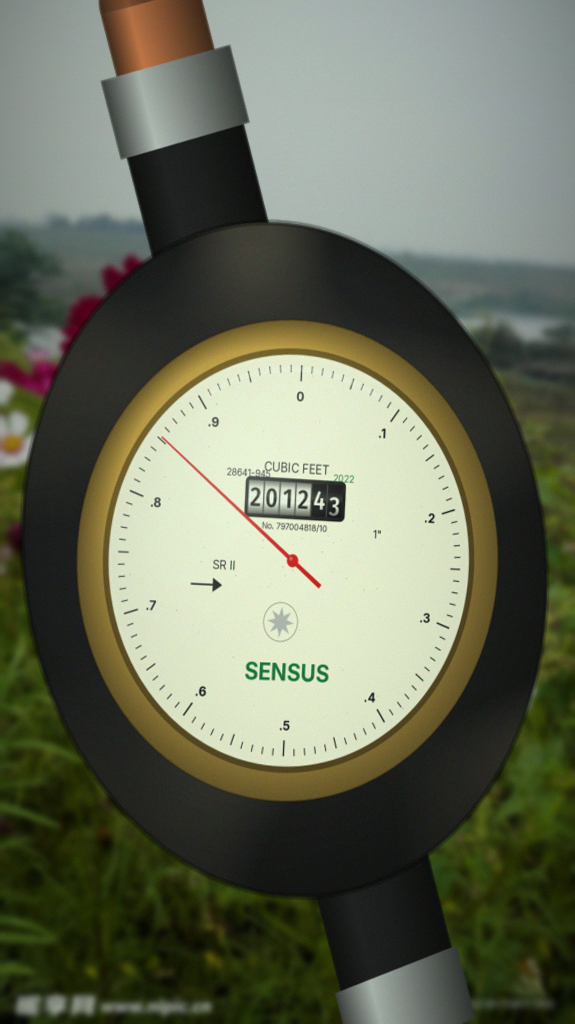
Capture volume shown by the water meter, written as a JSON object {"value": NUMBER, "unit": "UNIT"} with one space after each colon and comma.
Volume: {"value": 201242.85, "unit": "ft³"}
